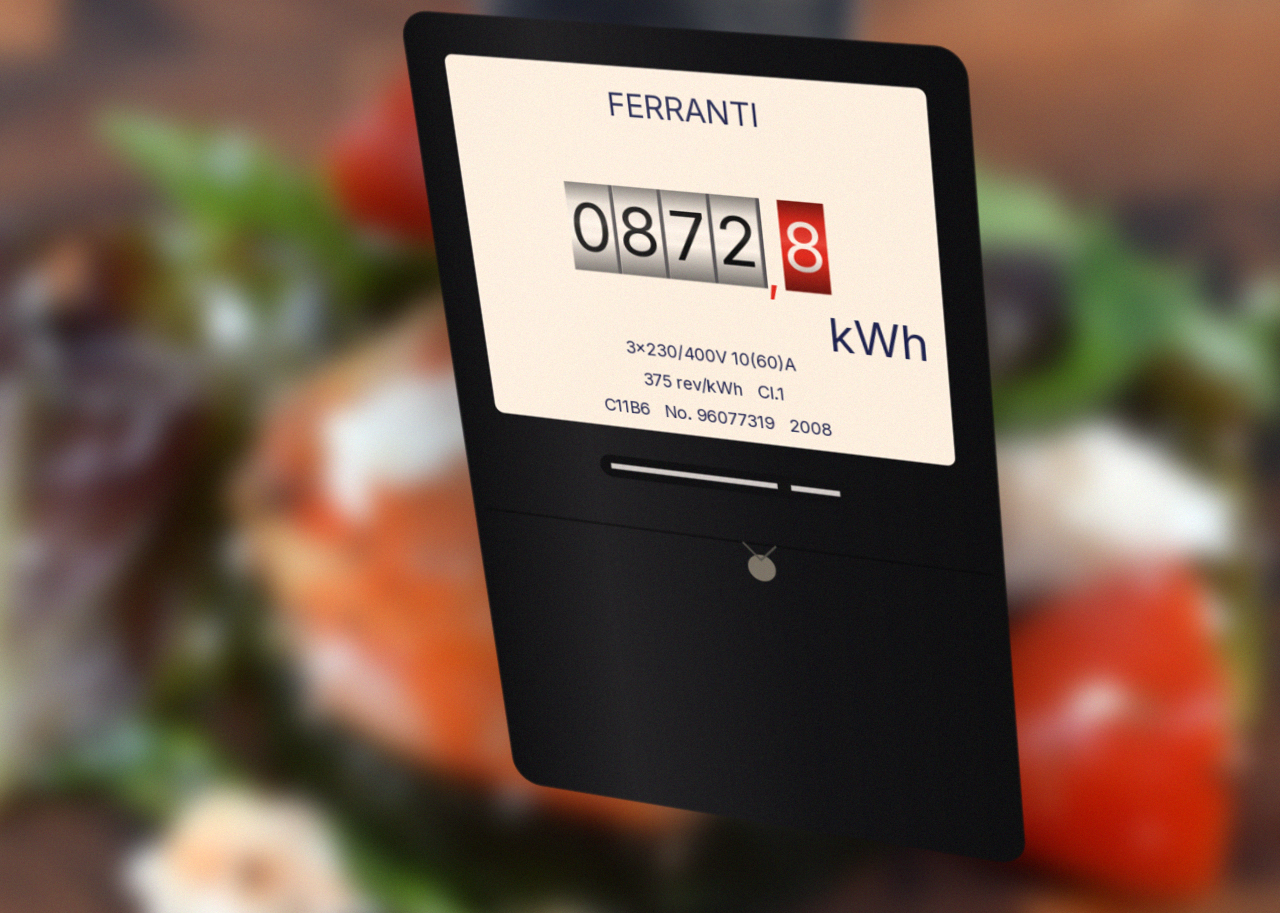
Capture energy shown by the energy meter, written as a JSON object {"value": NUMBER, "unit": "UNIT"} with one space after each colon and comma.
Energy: {"value": 872.8, "unit": "kWh"}
